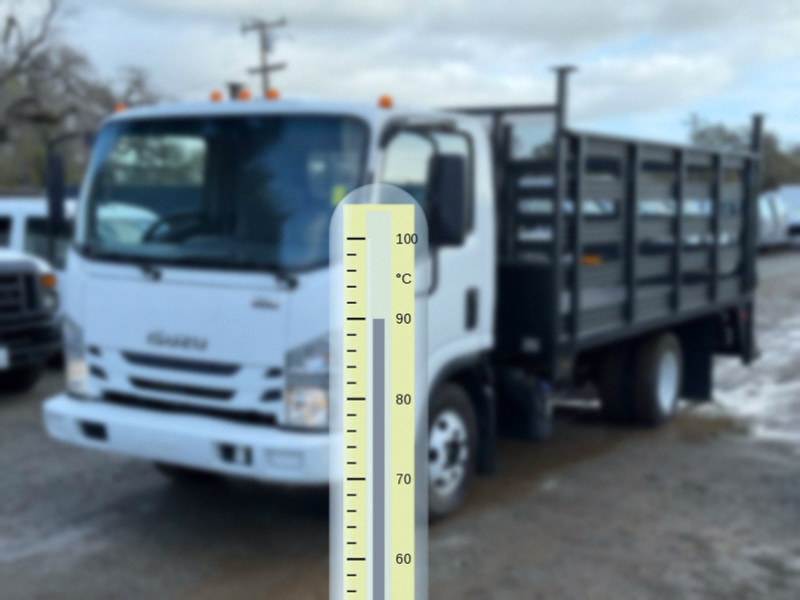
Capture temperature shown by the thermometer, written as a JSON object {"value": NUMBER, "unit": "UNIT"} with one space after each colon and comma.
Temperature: {"value": 90, "unit": "°C"}
